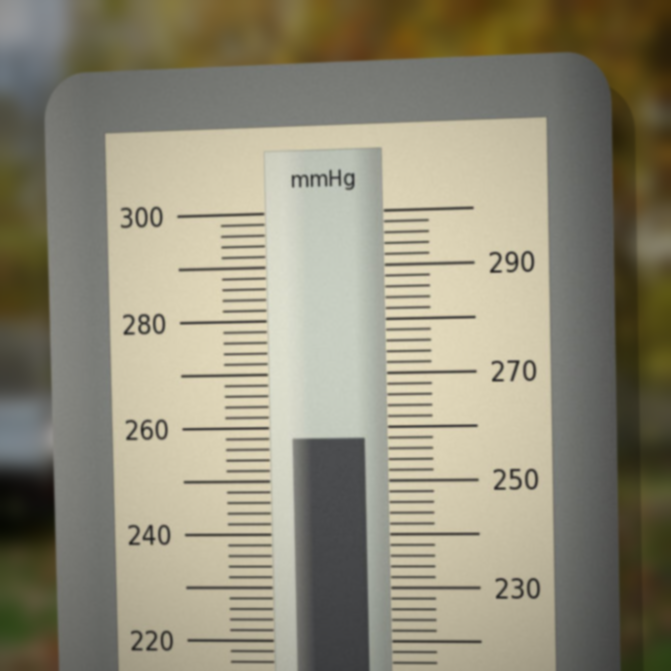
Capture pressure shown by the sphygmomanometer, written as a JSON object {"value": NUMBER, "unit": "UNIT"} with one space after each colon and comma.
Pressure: {"value": 258, "unit": "mmHg"}
